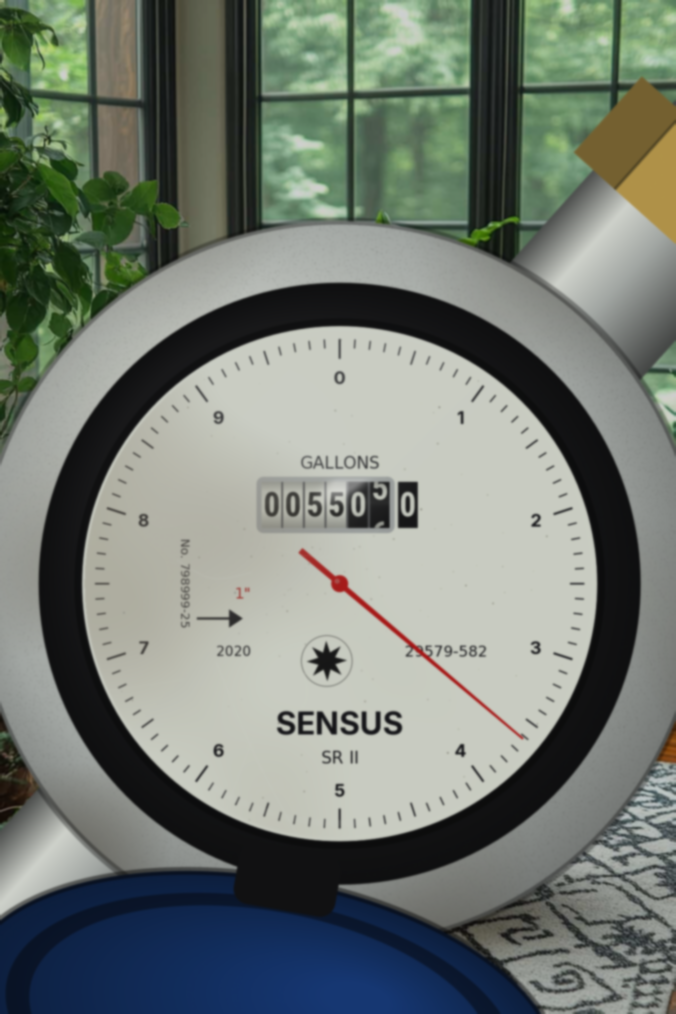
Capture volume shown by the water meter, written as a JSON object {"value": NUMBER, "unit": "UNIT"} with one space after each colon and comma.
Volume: {"value": 55053.6, "unit": "gal"}
